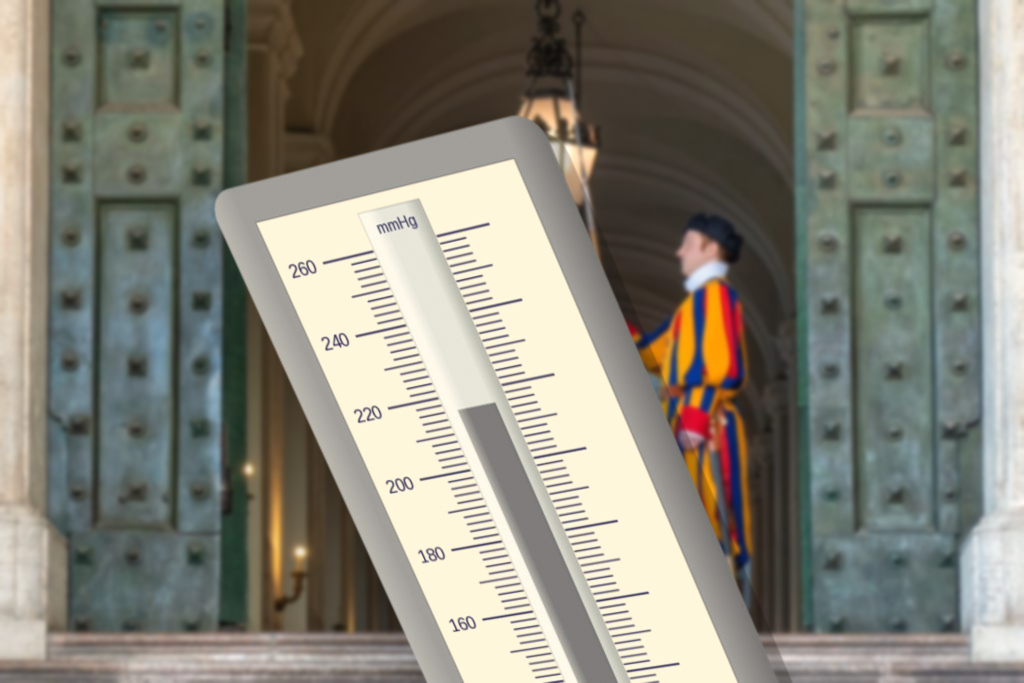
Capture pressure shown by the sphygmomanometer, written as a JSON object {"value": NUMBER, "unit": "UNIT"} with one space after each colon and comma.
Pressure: {"value": 216, "unit": "mmHg"}
